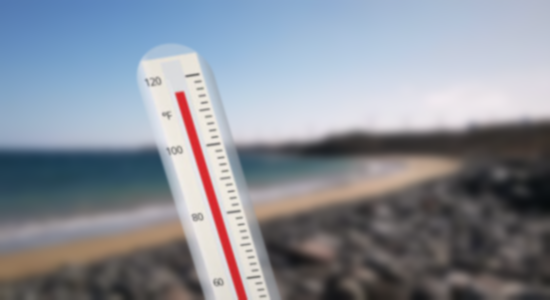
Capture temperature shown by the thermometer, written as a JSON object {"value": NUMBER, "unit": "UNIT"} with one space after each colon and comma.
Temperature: {"value": 116, "unit": "°F"}
